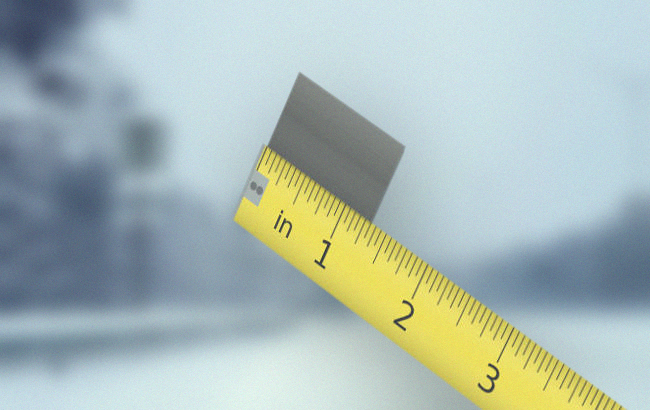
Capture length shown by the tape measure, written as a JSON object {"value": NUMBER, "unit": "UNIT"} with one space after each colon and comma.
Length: {"value": 1.3125, "unit": "in"}
